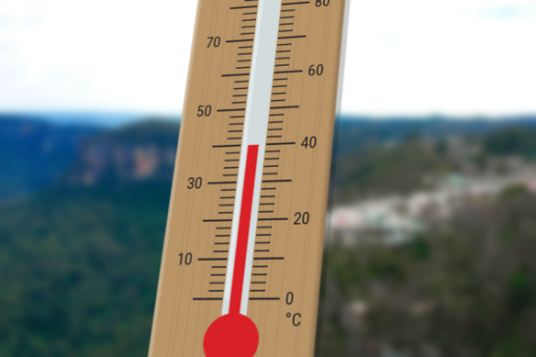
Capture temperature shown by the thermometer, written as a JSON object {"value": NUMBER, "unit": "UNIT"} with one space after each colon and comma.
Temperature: {"value": 40, "unit": "°C"}
